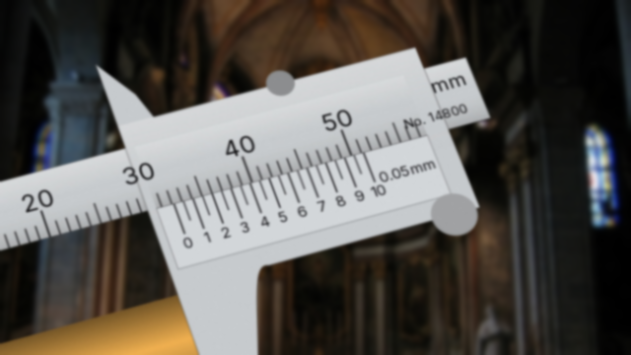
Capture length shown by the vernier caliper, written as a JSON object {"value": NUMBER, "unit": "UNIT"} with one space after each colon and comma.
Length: {"value": 32.2, "unit": "mm"}
